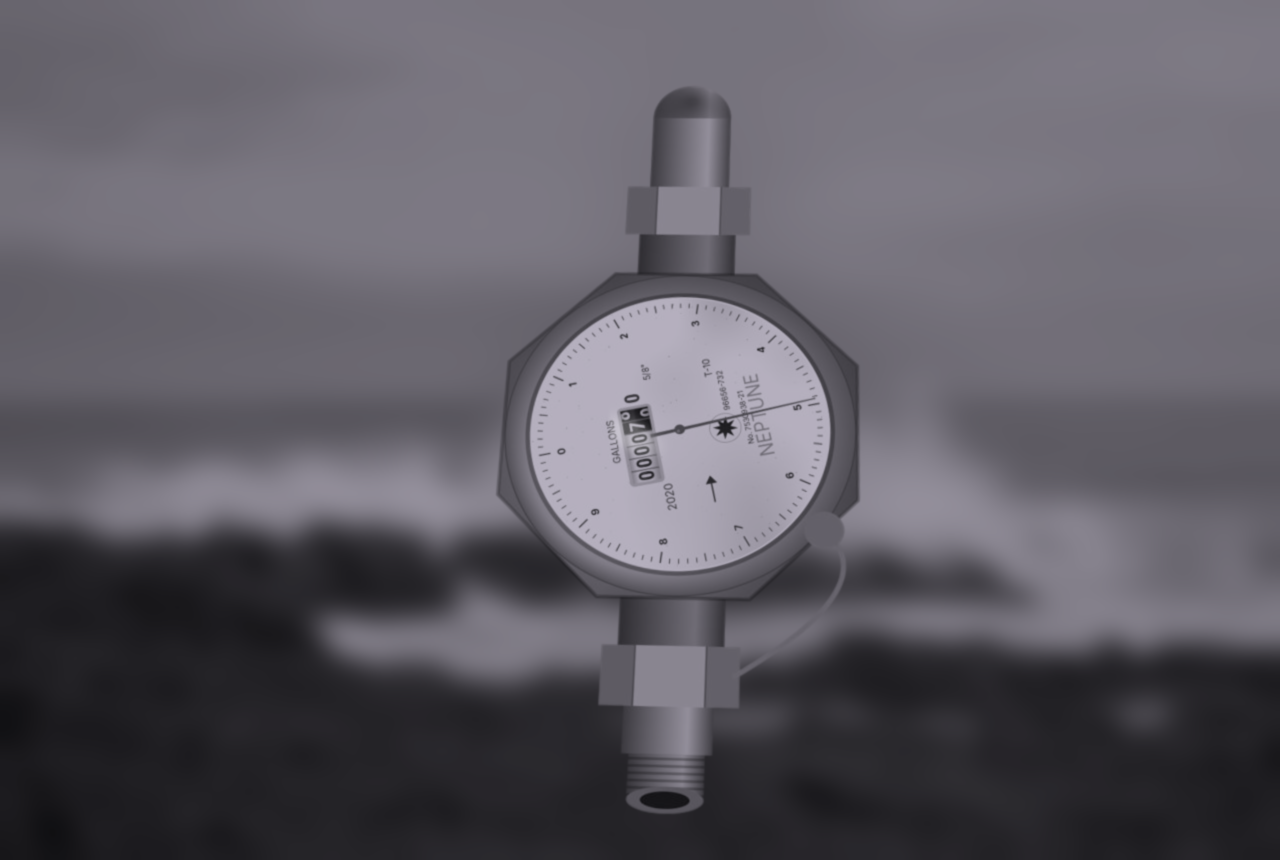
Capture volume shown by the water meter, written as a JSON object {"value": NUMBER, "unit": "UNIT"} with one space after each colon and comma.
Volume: {"value": 784.9, "unit": "gal"}
